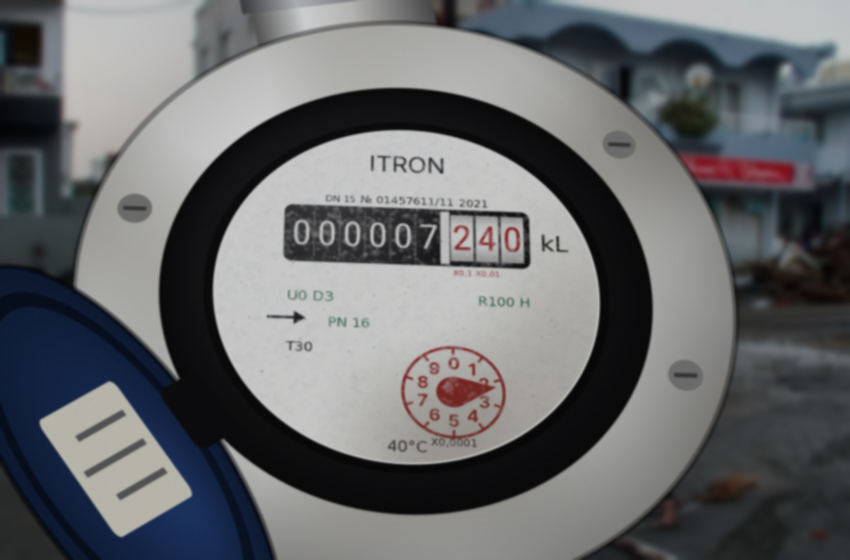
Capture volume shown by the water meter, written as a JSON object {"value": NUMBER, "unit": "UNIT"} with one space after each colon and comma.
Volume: {"value": 7.2402, "unit": "kL"}
